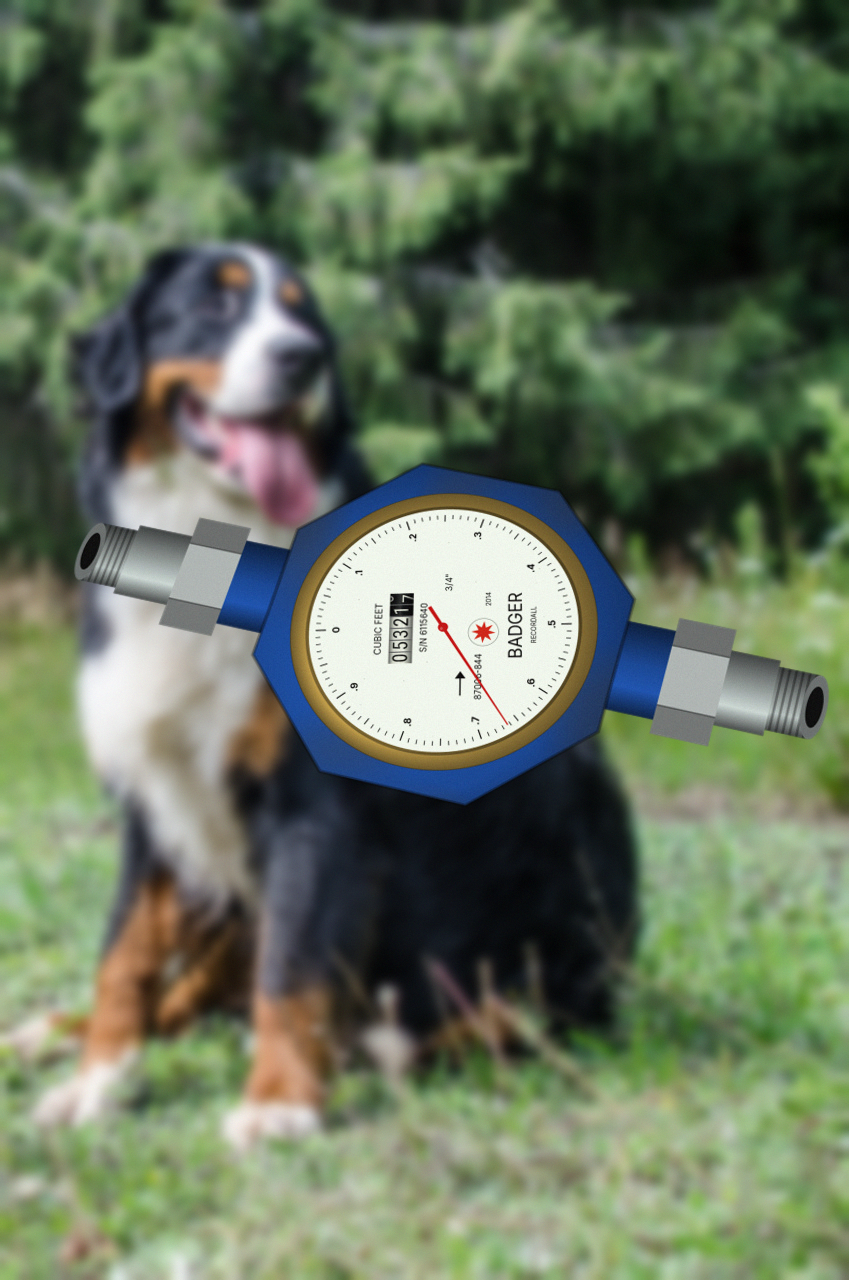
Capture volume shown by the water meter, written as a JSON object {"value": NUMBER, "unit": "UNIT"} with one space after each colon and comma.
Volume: {"value": 53216.66, "unit": "ft³"}
